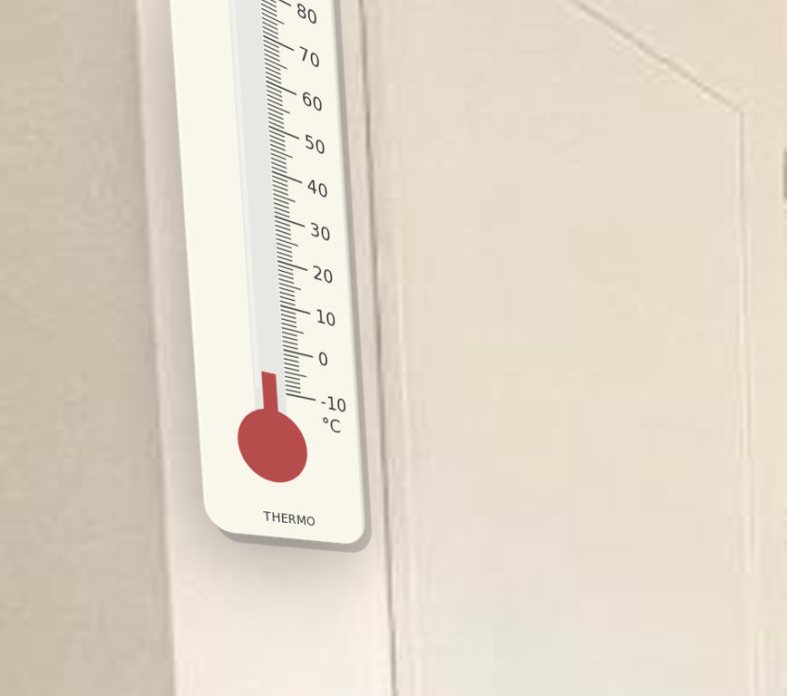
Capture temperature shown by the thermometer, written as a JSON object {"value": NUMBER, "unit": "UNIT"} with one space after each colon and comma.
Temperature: {"value": -6, "unit": "°C"}
